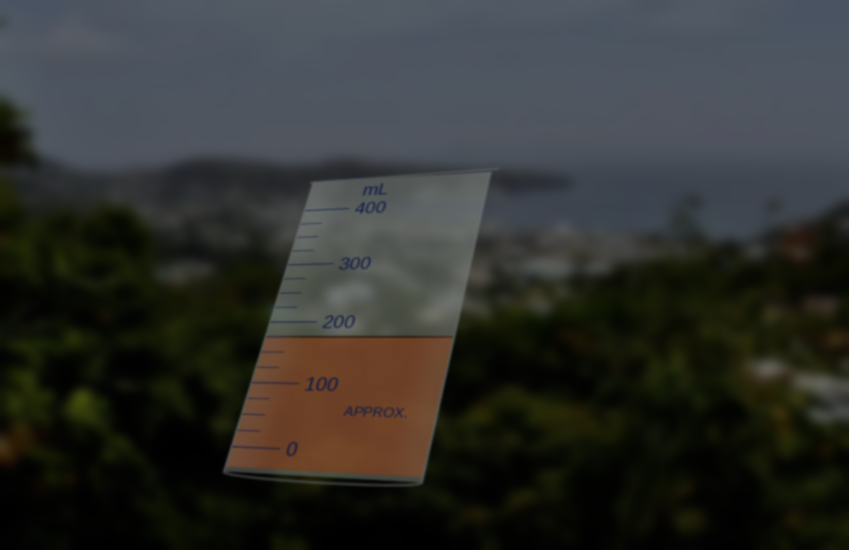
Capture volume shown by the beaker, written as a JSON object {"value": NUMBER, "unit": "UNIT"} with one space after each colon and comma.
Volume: {"value": 175, "unit": "mL"}
